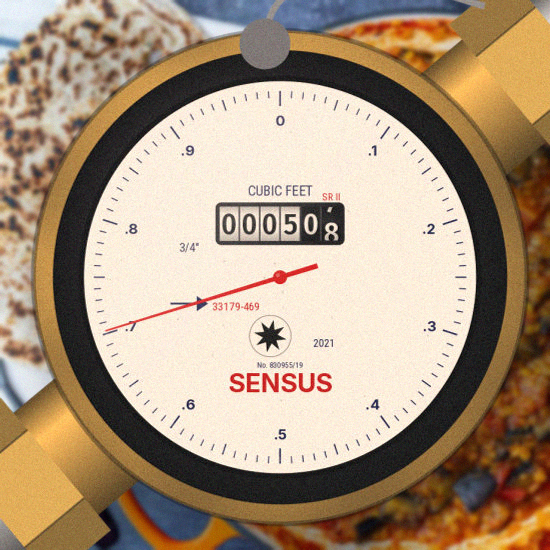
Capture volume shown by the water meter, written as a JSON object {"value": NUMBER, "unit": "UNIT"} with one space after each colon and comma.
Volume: {"value": 507.70, "unit": "ft³"}
